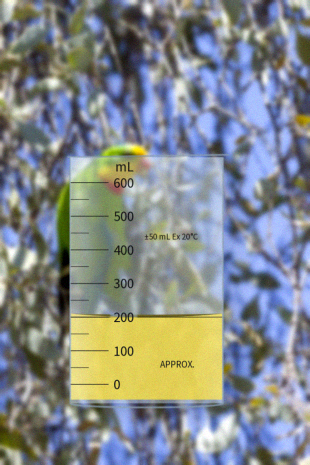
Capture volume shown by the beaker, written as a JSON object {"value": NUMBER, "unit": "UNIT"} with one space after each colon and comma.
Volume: {"value": 200, "unit": "mL"}
